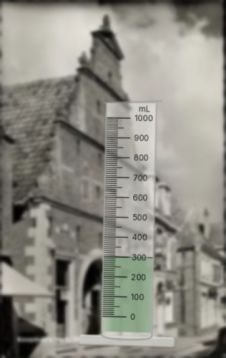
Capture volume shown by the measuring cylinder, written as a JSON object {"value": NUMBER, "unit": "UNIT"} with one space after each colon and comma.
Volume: {"value": 300, "unit": "mL"}
